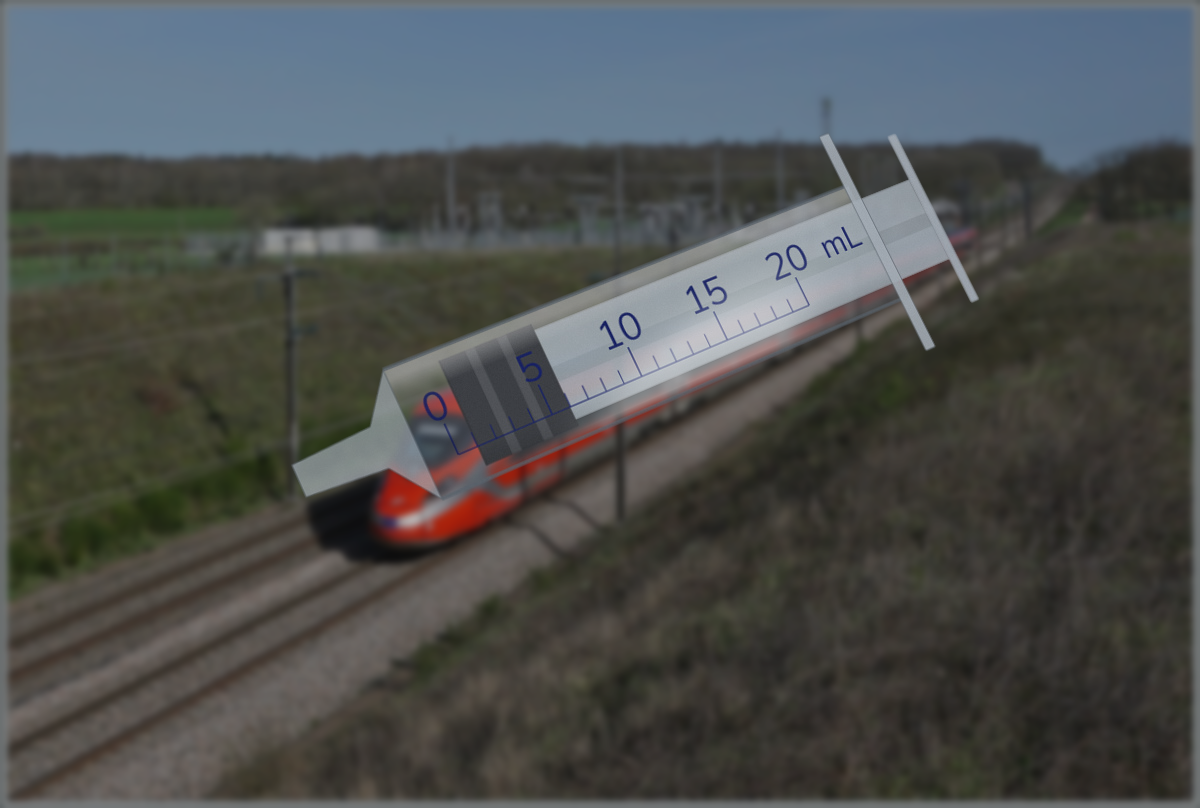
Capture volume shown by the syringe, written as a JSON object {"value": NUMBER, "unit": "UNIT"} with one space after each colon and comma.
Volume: {"value": 1, "unit": "mL"}
